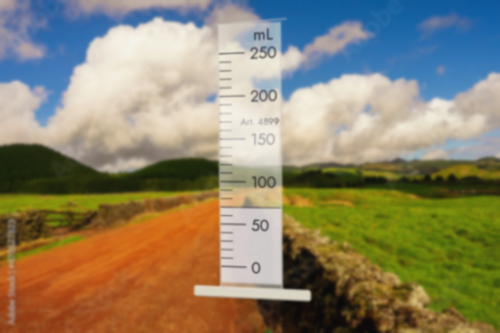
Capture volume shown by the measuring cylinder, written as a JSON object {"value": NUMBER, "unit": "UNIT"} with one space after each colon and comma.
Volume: {"value": 70, "unit": "mL"}
